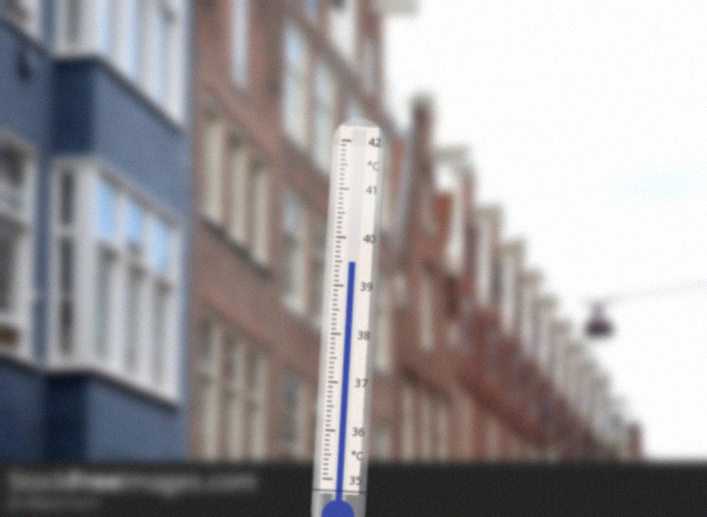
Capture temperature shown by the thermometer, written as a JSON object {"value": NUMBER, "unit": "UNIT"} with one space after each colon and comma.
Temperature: {"value": 39.5, "unit": "°C"}
